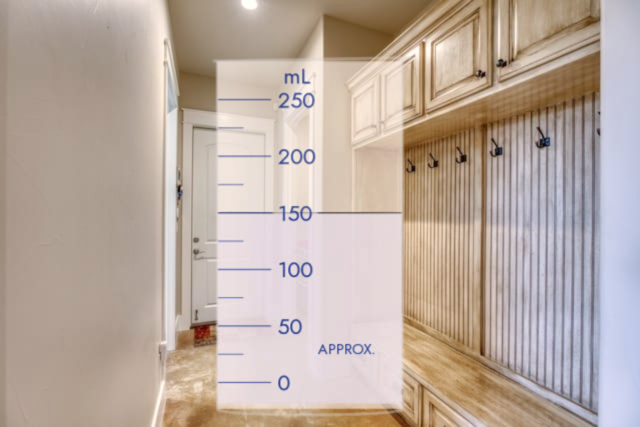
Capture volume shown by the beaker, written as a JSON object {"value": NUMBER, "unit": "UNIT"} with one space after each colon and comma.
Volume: {"value": 150, "unit": "mL"}
